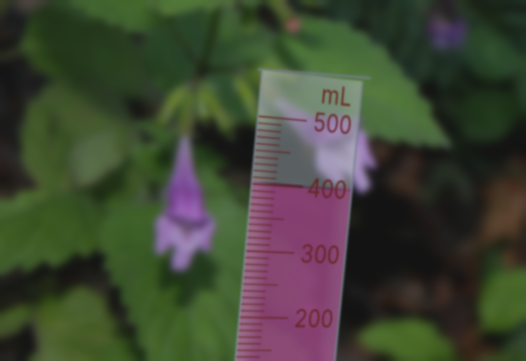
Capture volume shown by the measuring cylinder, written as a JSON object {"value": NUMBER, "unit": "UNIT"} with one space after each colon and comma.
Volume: {"value": 400, "unit": "mL"}
